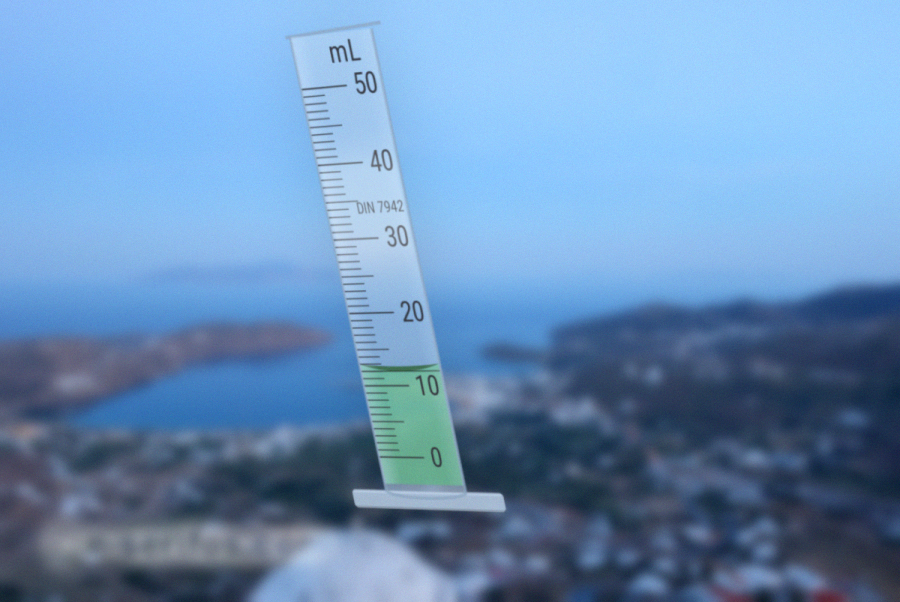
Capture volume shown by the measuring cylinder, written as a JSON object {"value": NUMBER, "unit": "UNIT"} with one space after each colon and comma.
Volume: {"value": 12, "unit": "mL"}
